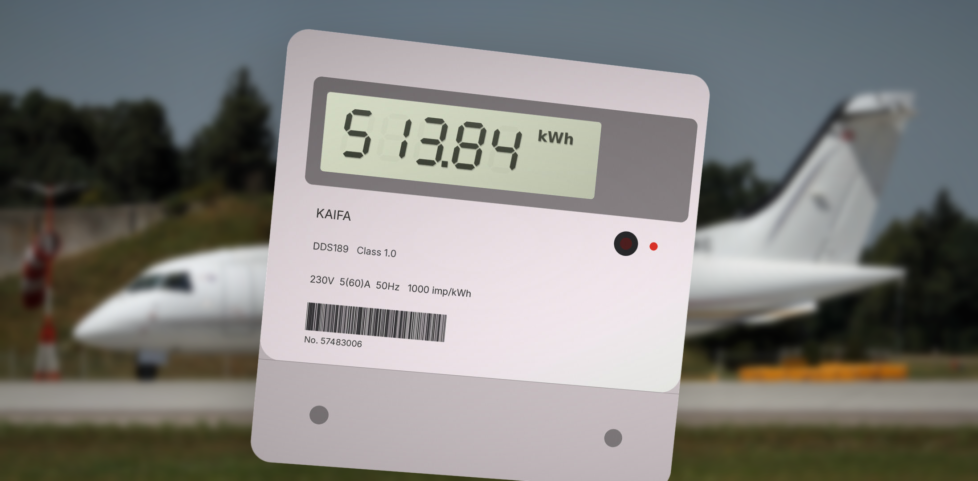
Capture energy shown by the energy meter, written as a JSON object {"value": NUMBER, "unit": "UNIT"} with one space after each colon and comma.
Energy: {"value": 513.84, "unit": "kWh"}
